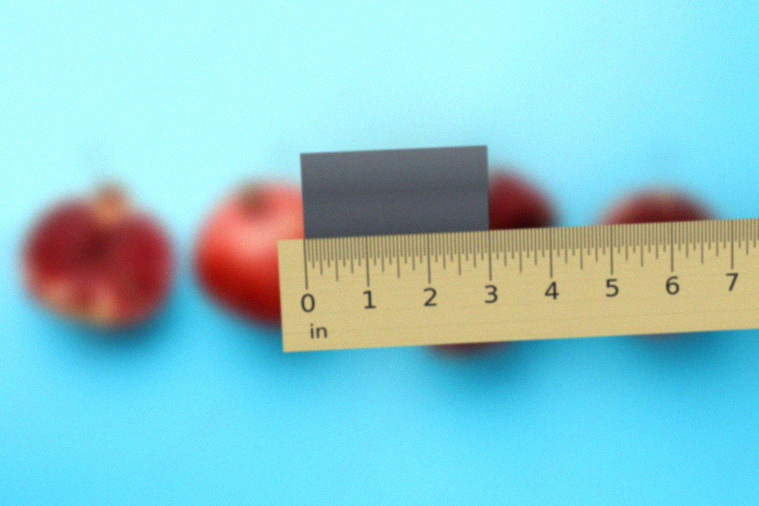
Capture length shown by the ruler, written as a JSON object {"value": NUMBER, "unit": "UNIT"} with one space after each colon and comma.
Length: {"value": 3, "unit": "in"}
